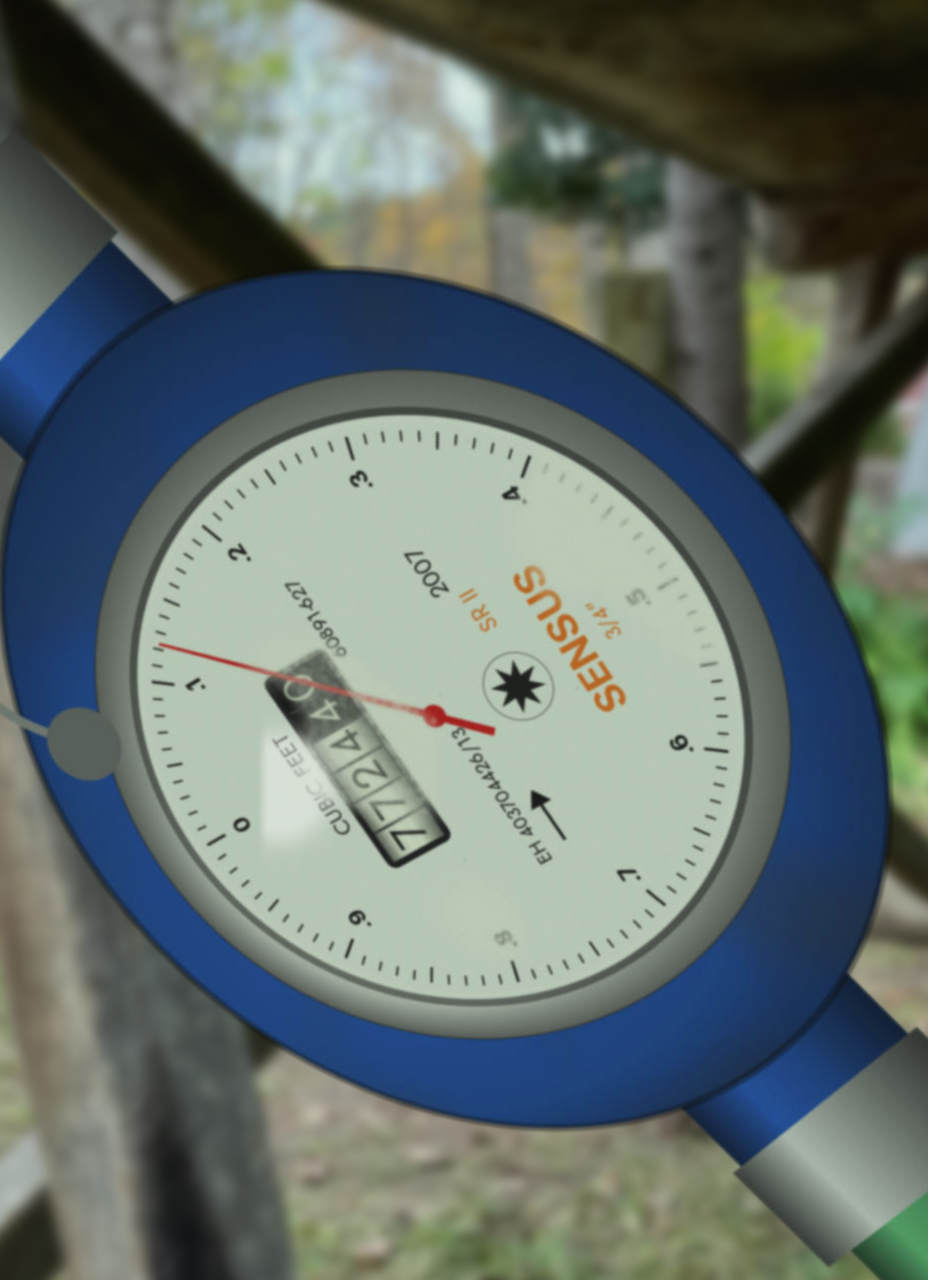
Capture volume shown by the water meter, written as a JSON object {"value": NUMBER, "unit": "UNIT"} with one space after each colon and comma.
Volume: {"value": 772440.12, "unit": "ft³"}
